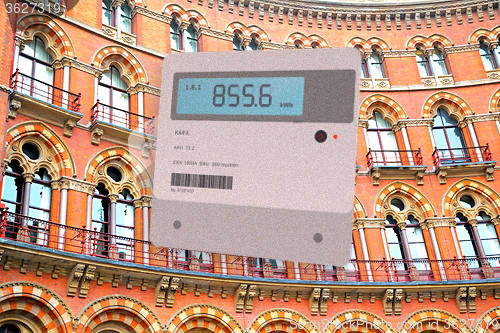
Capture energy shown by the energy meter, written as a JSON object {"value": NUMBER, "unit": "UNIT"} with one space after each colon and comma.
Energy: {"value": 855.6, "unit": "kWh"}
